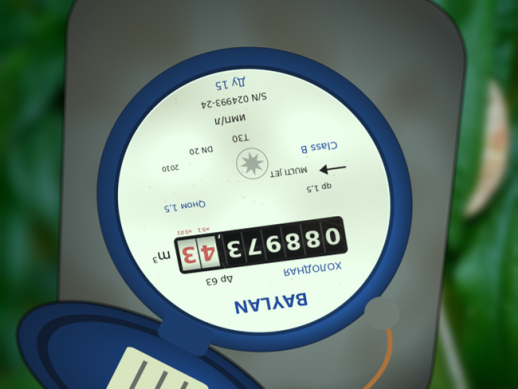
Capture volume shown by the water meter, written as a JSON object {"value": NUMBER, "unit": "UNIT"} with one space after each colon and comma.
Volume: {"value": 88973.43, "unit": "m³"}
